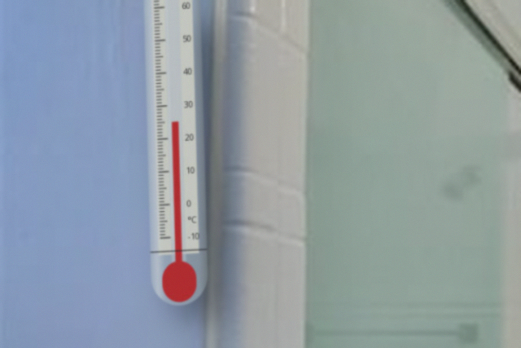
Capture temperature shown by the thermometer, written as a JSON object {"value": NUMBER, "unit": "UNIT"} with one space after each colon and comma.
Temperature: {"value": 25, "unit": "°C"}
